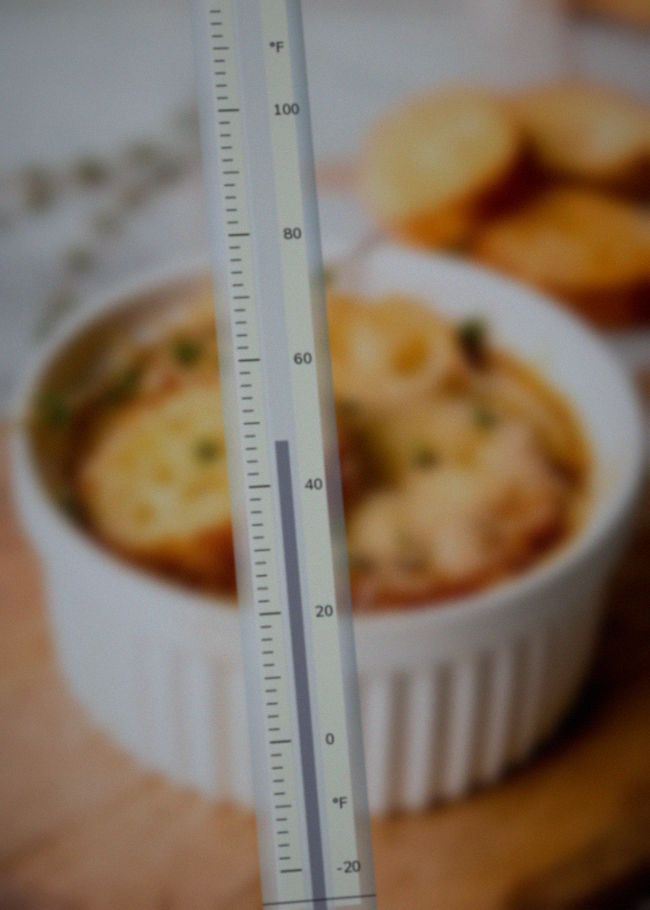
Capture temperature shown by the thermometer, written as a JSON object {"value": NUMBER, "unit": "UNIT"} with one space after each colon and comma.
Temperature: {"value": 47, "unit": "°F"}
